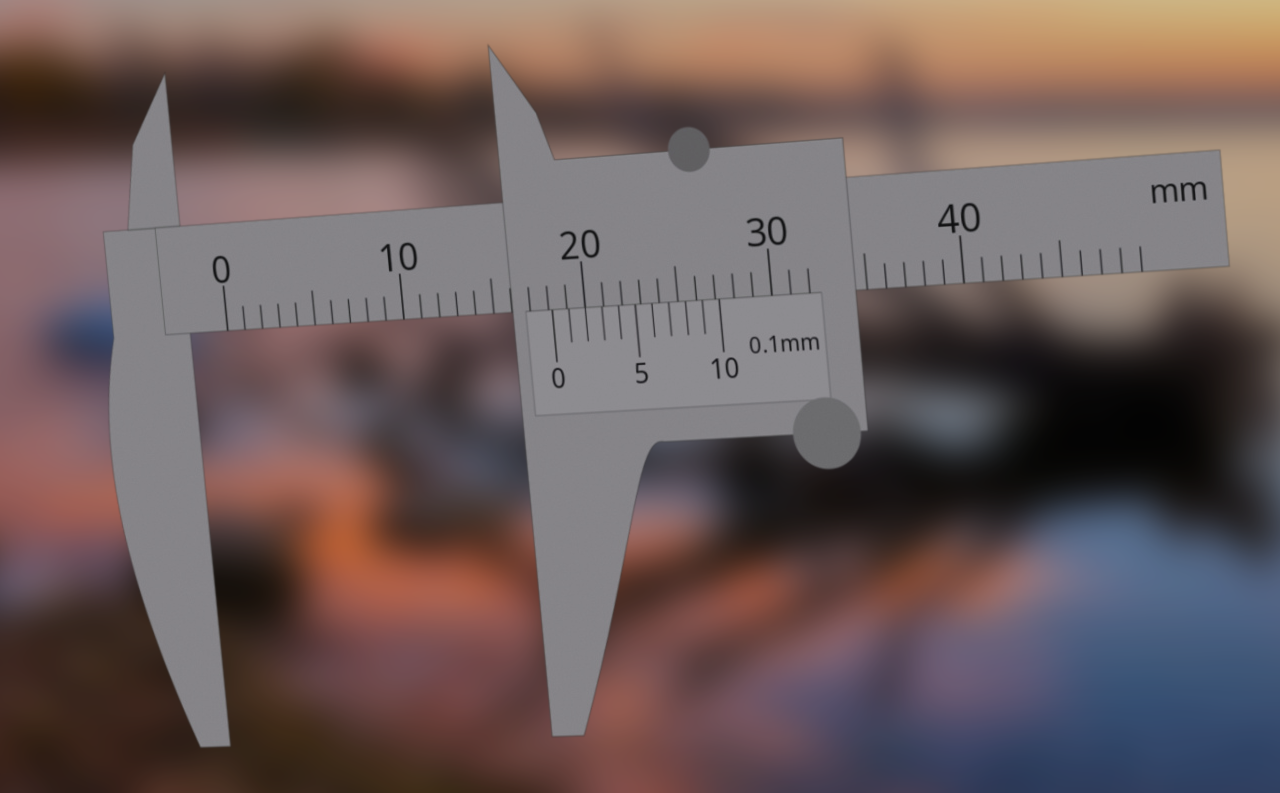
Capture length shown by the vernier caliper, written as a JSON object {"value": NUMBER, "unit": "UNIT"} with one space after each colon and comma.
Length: {"value": 18.2, "unit": "mm"}
